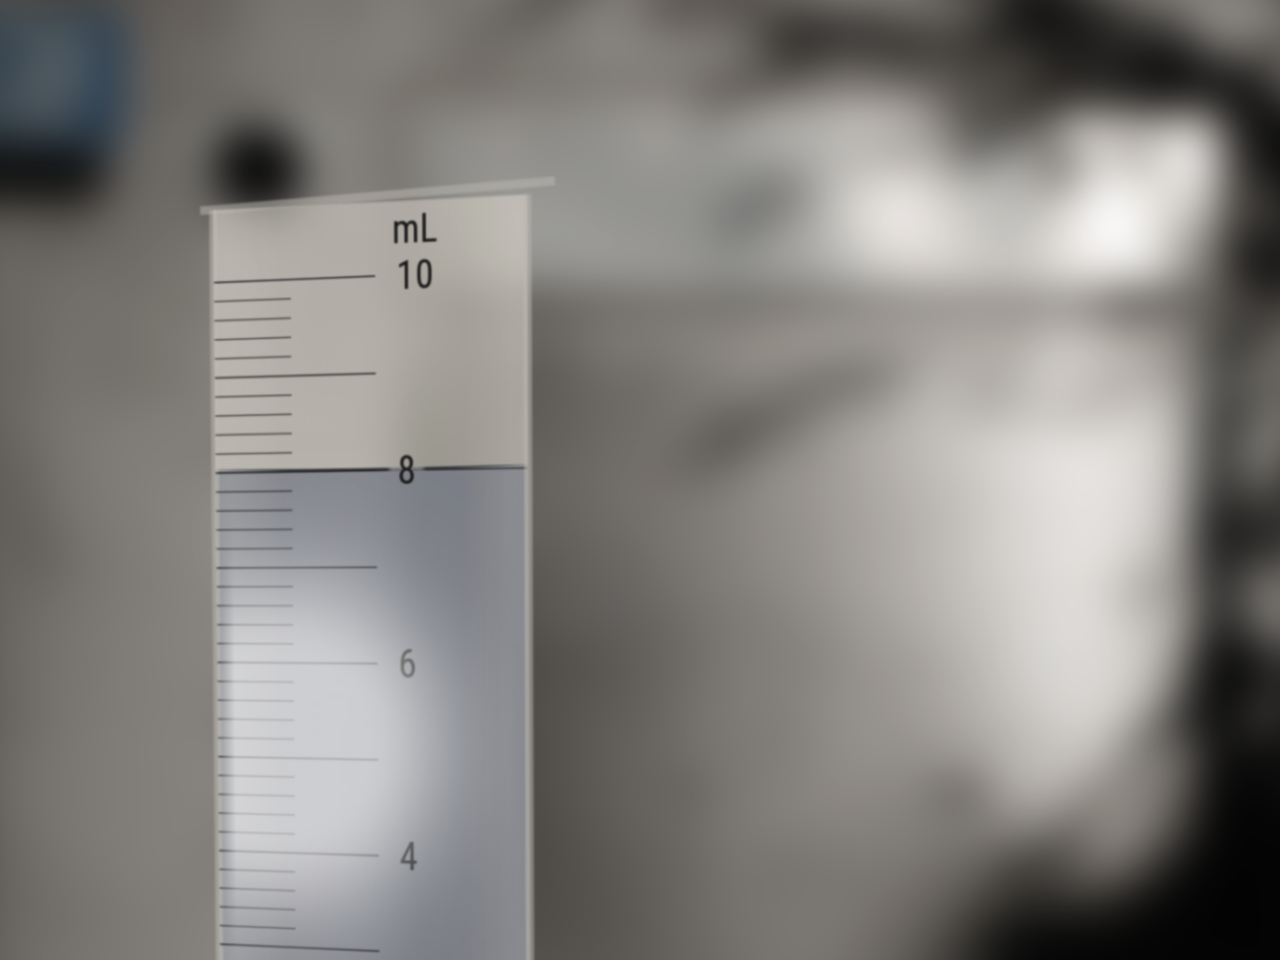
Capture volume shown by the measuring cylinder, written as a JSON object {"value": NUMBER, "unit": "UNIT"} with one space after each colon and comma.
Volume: {"value": 8, "unit": "mL"}
